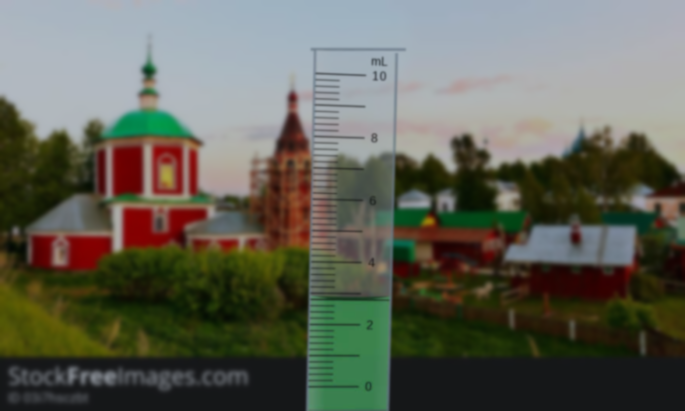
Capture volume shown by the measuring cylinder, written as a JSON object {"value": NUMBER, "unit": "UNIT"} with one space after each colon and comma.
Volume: {"value": 2.8, "unit": "mL"}
